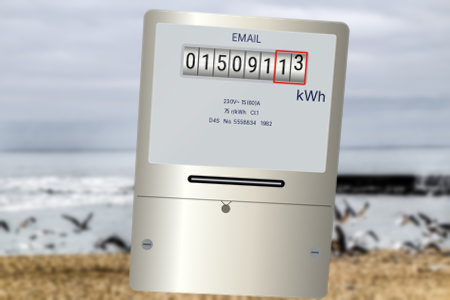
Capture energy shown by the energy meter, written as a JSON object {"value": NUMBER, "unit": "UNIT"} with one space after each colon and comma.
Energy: {"value": 15091.13, "unit": "kWh"}
